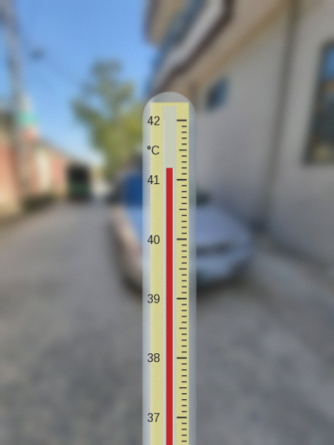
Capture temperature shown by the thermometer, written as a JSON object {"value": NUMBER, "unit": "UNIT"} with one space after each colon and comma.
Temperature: {"value": 41.2, "unit": "°C"}
